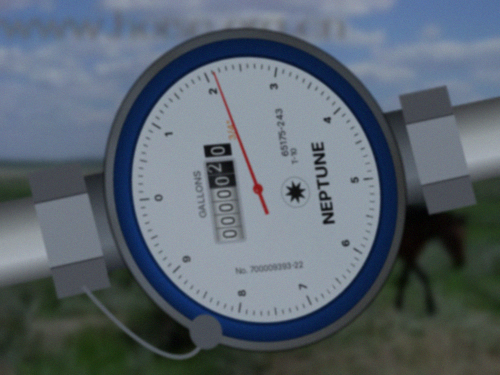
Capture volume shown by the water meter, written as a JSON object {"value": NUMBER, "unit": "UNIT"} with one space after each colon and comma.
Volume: {"value": 22.1, "unit": "gal"}
